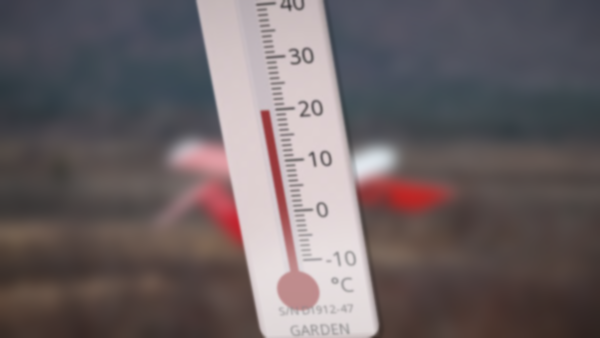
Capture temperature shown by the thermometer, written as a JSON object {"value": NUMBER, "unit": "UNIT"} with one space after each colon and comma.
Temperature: {"value": 20, "unit": "°C"}
